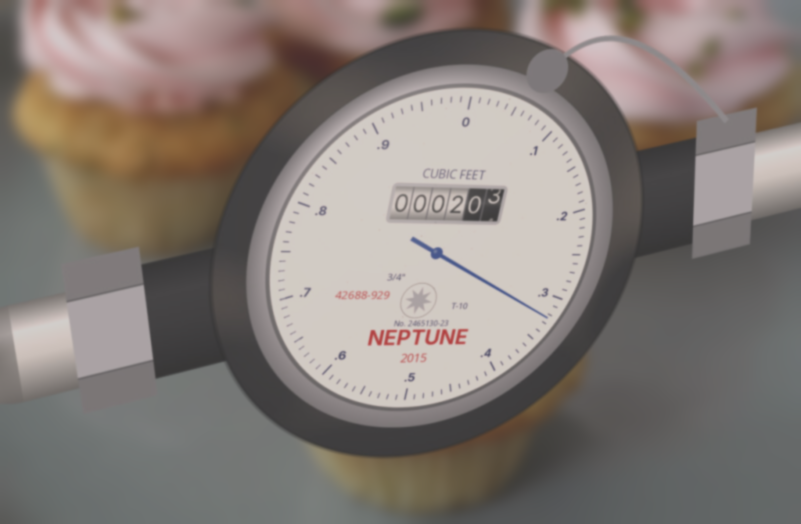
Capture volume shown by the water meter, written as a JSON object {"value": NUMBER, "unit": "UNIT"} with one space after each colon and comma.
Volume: {"value": 203.32, "unit": "ft³"}
